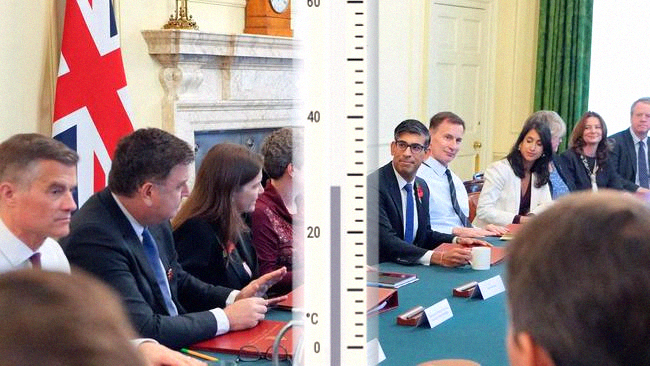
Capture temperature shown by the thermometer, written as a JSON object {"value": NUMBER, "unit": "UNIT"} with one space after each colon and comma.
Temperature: {"value": 28, "unit": "°C"}
